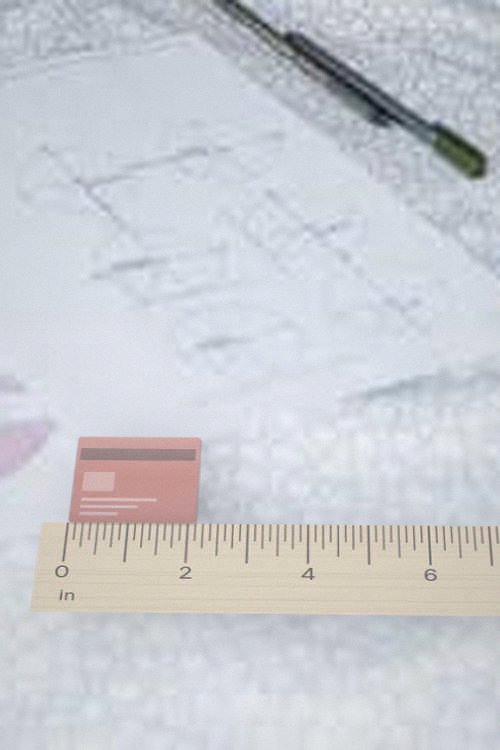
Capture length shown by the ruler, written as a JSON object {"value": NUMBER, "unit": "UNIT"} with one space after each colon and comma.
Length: {"value": 2.125, "unit": "in"}
